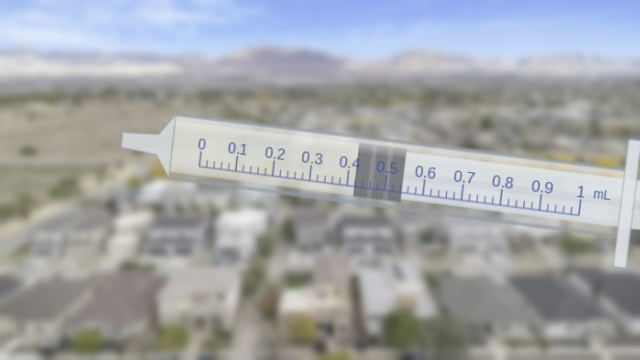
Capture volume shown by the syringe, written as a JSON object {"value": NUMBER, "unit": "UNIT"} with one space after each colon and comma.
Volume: {"value": 0.42, "unit": "mL"}
